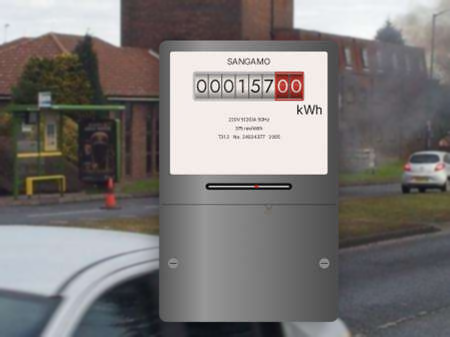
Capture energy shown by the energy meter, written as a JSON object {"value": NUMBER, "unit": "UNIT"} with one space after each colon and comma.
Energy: {"value": 157.00, "unit": "kWh"}
